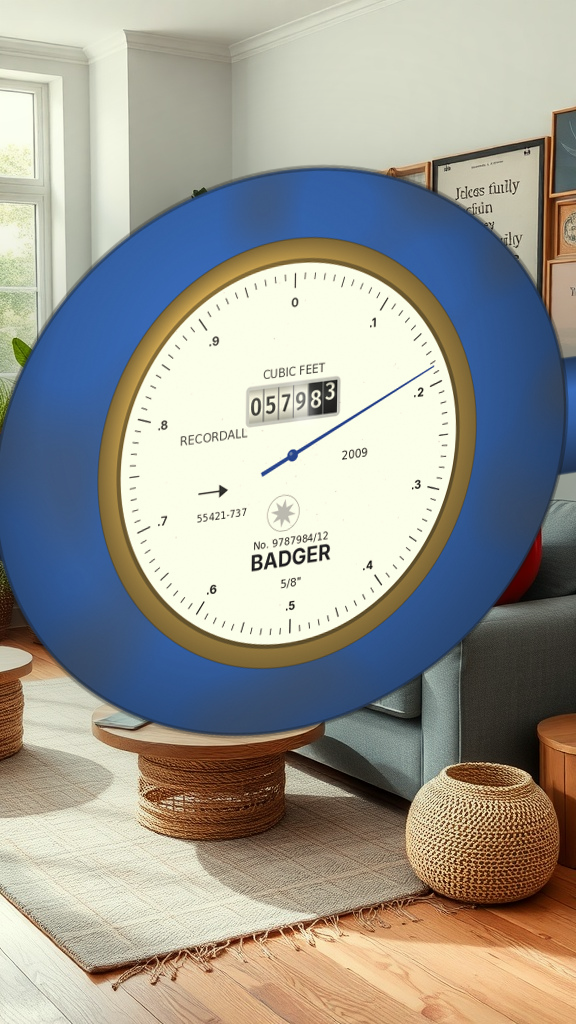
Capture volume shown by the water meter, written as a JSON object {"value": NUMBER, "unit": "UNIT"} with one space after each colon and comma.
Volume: {"value": 57983.18, "unit": "ft³"}
